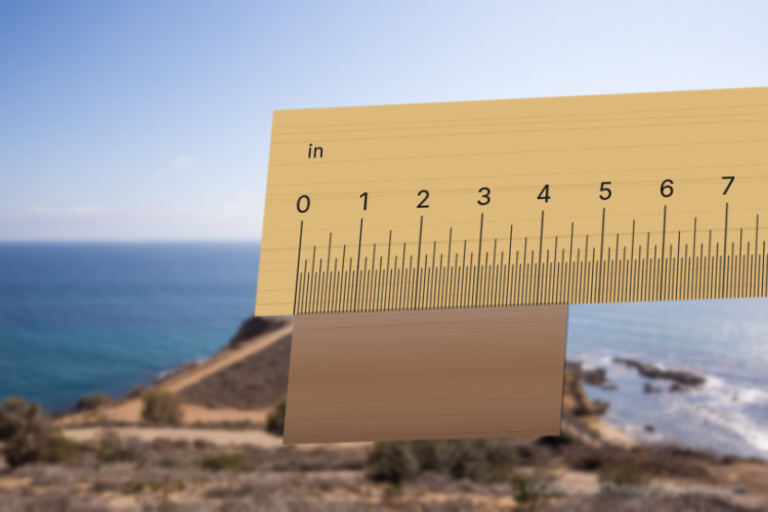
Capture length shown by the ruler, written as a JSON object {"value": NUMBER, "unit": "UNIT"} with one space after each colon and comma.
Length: {"value": 4.5, "unit": "in"}
